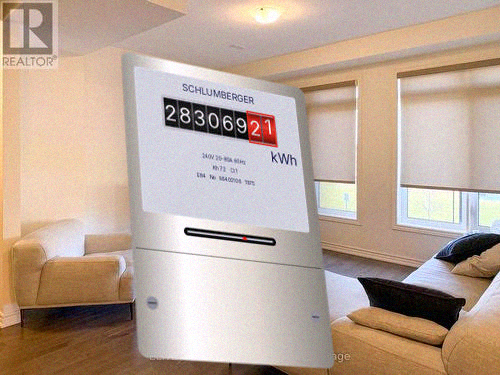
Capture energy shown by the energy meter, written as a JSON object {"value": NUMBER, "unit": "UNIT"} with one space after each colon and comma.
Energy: {"value": 283069.21, "unit": "kWh"}
